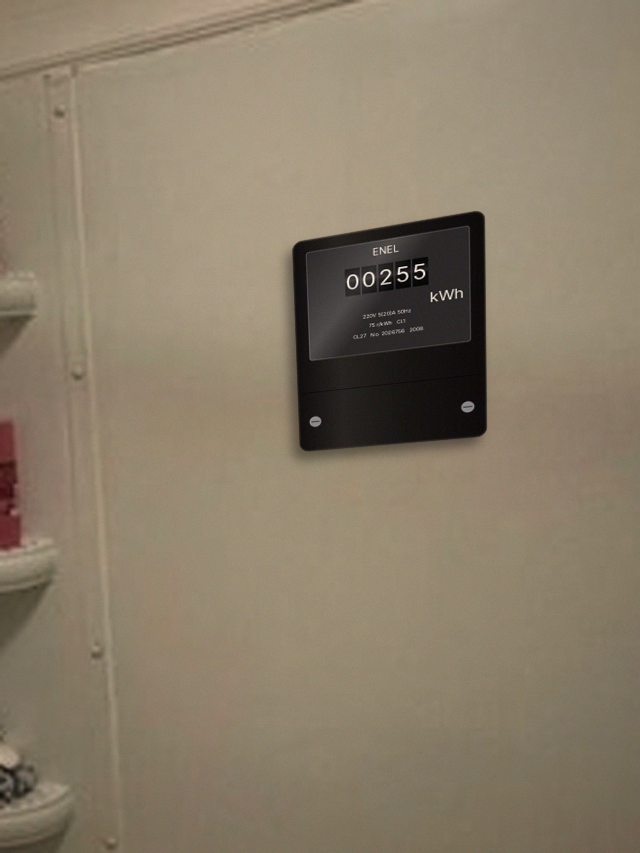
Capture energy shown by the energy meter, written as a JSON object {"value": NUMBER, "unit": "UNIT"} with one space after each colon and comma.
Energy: {"value": 255, "unit": "kWh"}
